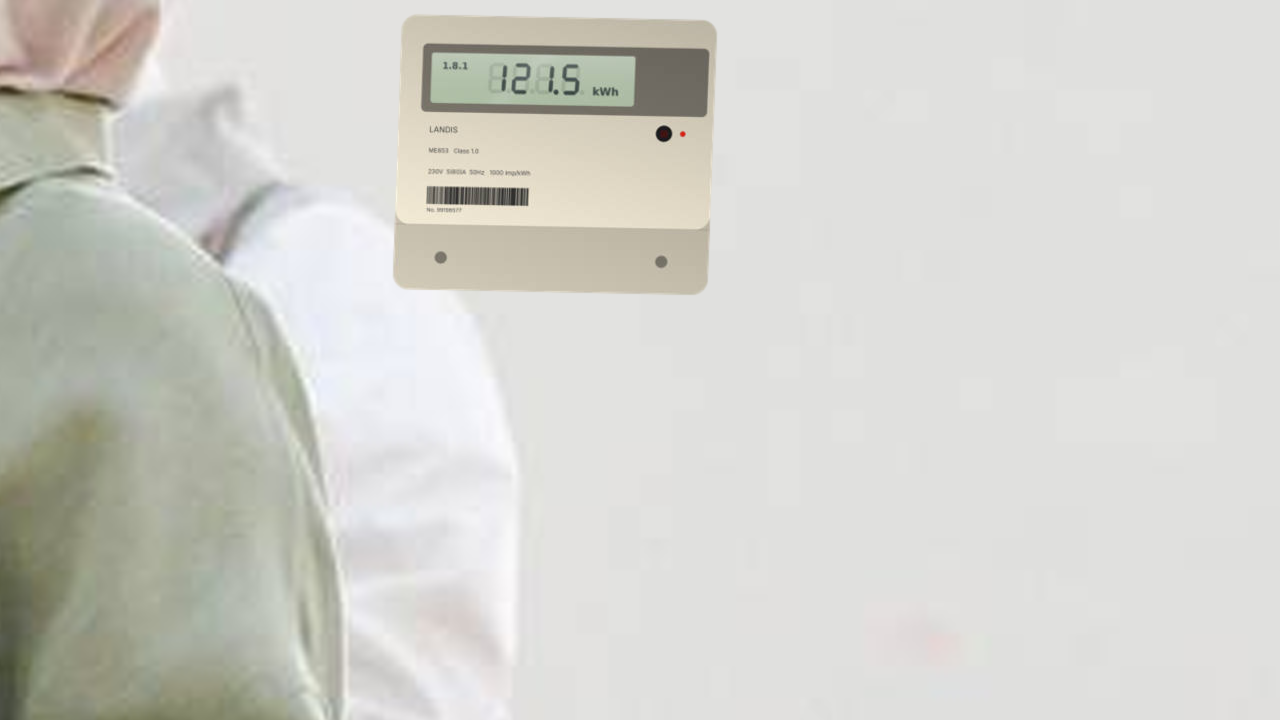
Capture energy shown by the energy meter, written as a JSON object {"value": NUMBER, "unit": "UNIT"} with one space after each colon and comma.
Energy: {"value": 121.5, "unit": "kWh"}
